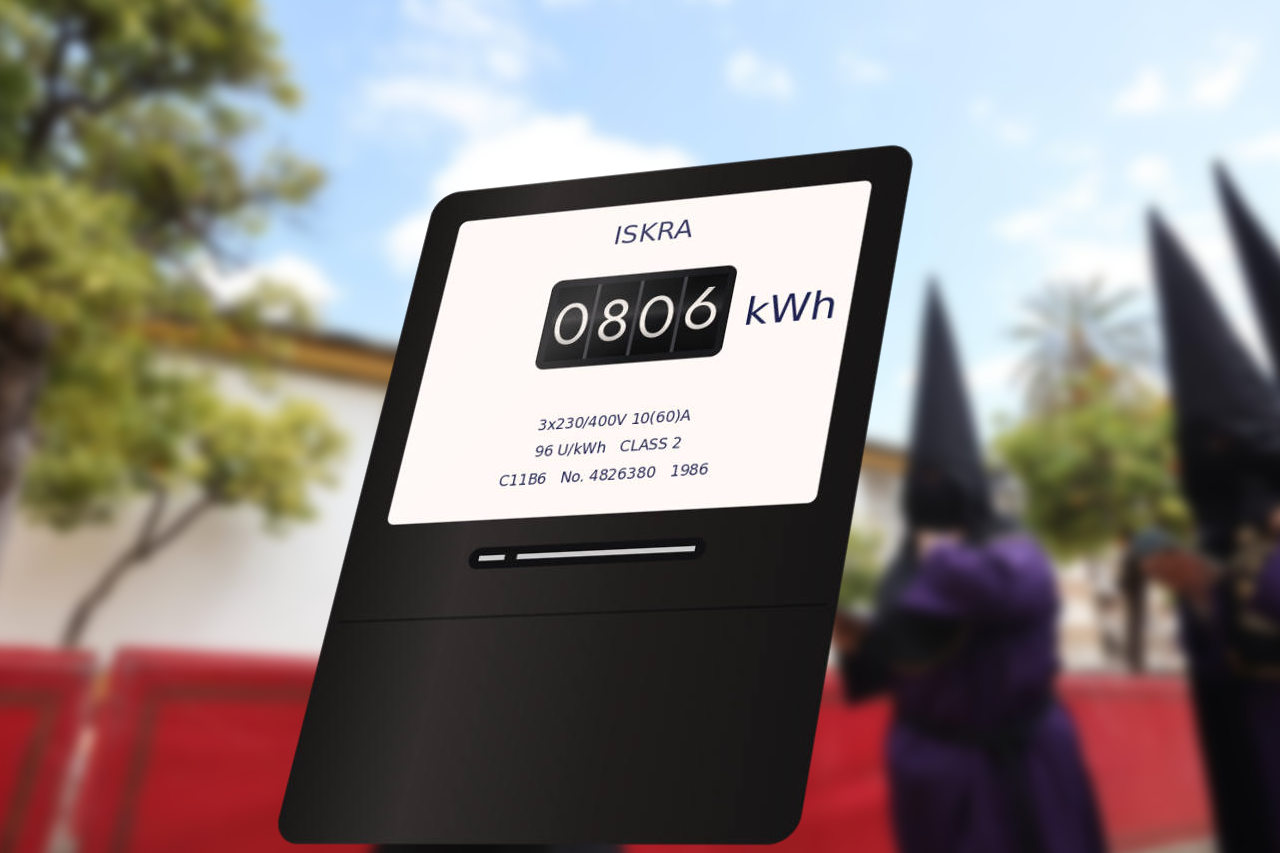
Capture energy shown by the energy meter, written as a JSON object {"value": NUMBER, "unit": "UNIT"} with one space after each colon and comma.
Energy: {"value": 806, "unit": "kWh"}
